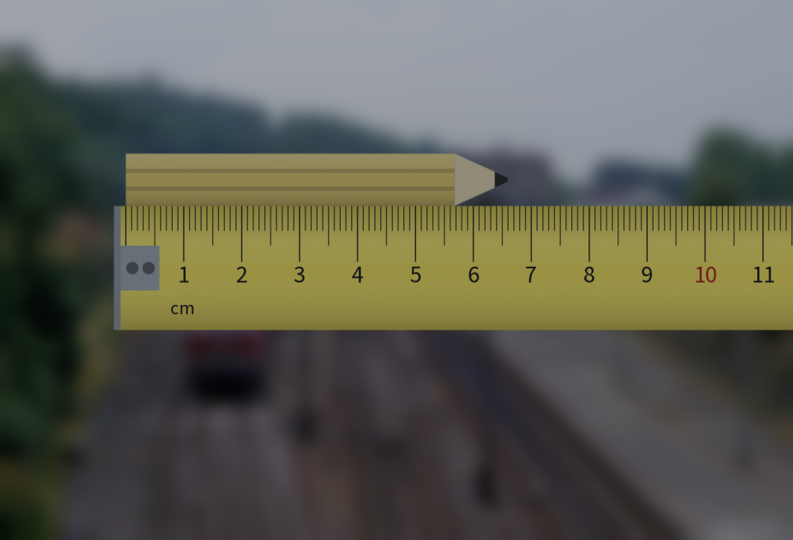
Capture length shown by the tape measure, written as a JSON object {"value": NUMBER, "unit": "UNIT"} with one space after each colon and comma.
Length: {"value": 6.6, "unit": "cm"}
